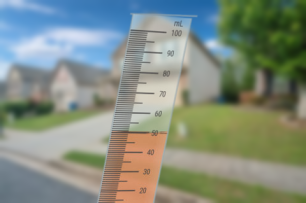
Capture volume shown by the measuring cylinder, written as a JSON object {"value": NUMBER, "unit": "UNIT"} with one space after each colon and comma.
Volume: {"value": 50, "unit": "mL"}
